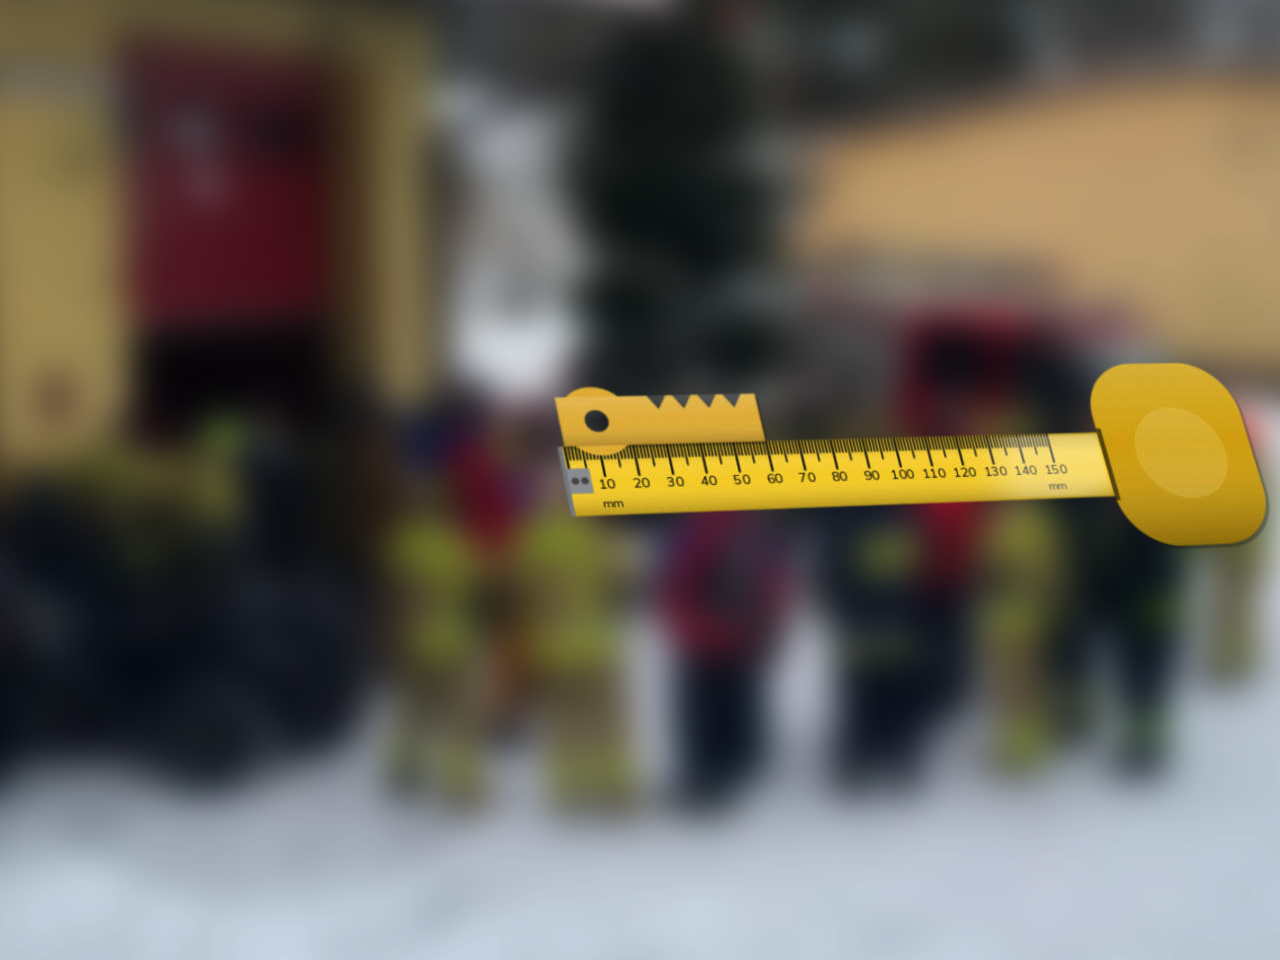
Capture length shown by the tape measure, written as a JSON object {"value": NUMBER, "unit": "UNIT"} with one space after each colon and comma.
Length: {"value": 60, "unit": "mm"}
